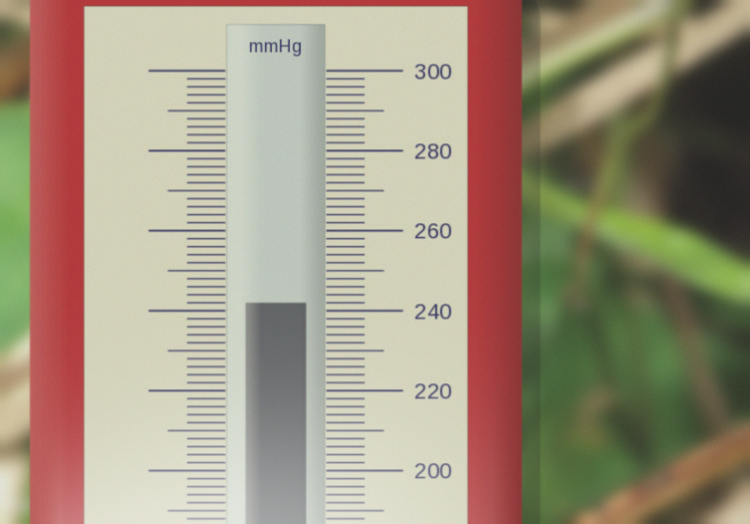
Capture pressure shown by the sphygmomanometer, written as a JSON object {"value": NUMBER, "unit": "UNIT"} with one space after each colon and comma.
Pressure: {"value": 242, "unit": "mmHg"}
